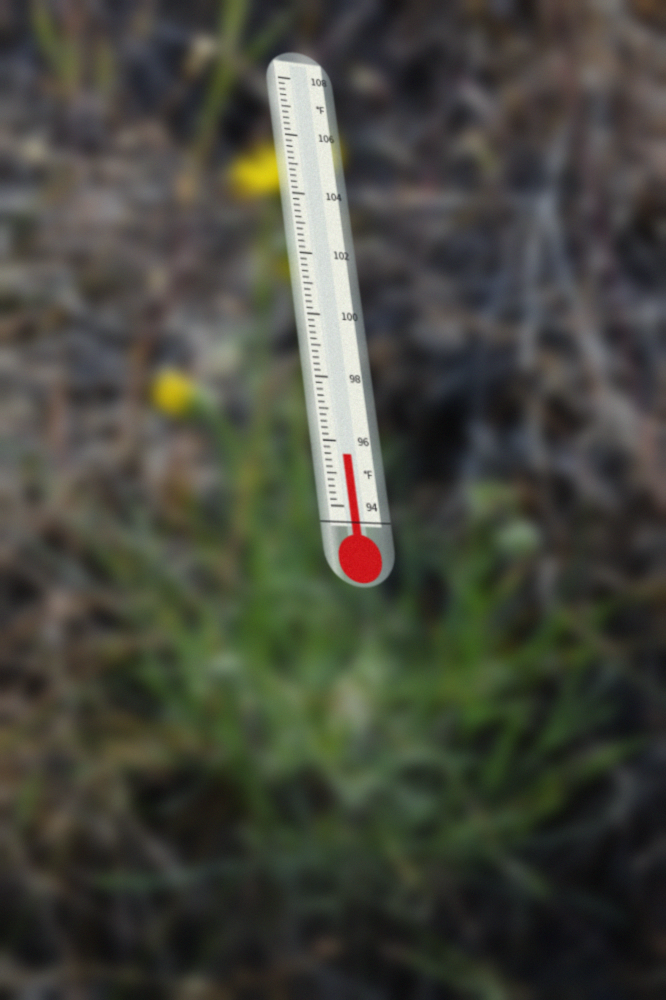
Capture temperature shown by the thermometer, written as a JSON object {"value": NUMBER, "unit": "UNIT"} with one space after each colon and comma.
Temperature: {"value": 95.6, "unit": "°F"}
